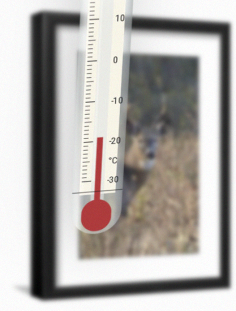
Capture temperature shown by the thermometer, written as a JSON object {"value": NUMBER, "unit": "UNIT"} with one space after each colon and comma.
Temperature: {"value": -19, "unit": "°C"}
